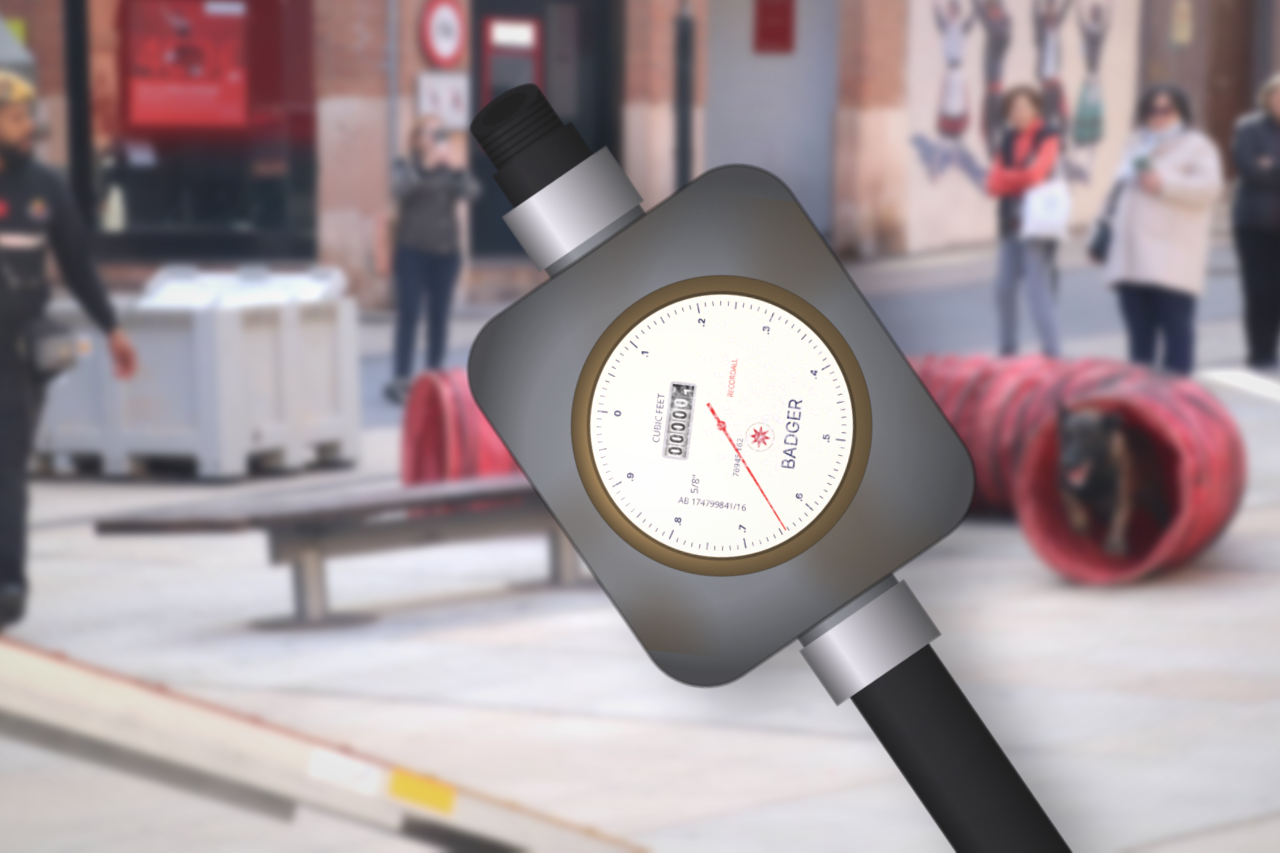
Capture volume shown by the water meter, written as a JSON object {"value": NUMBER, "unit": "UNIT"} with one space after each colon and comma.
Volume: {"value": 0.64, "unit": "ft³"}
